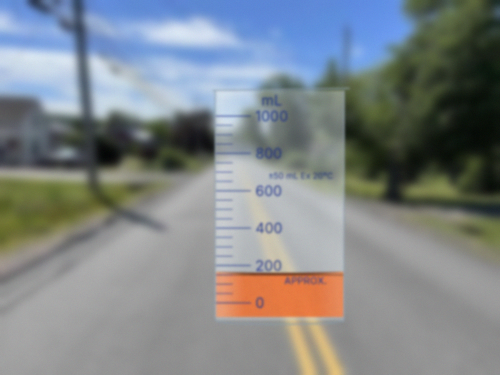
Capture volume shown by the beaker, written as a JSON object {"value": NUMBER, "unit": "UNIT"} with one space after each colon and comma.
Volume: {"value": 150, "unit": "mL"}
